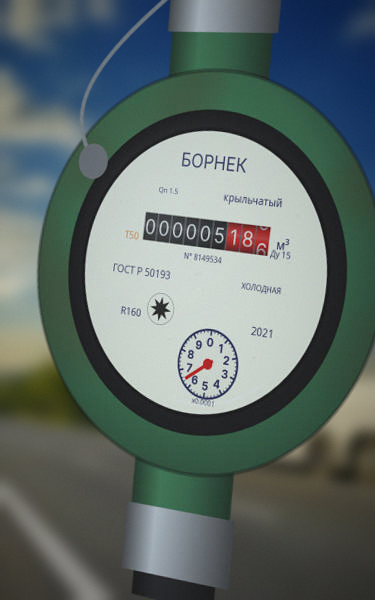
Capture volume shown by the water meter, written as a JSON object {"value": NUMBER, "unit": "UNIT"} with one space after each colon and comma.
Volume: {"value": 5.1856, "unit": "m³"}
